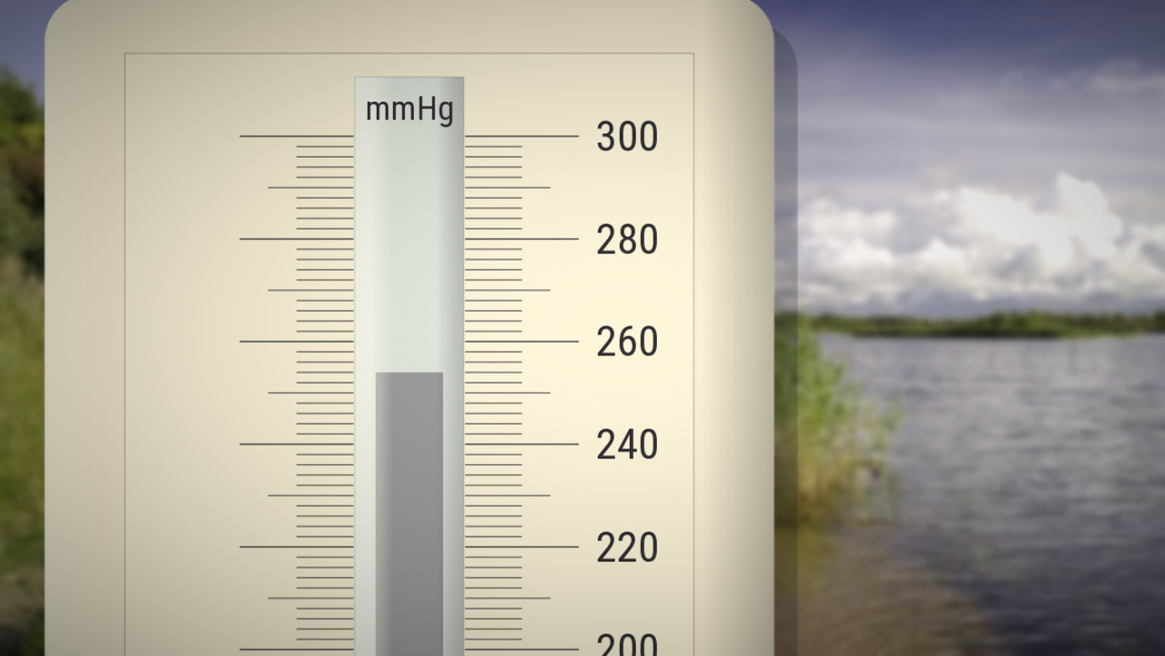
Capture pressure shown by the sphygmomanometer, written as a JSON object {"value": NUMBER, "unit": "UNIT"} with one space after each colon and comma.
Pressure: {"value": 254, "unit": "mmHg"}
